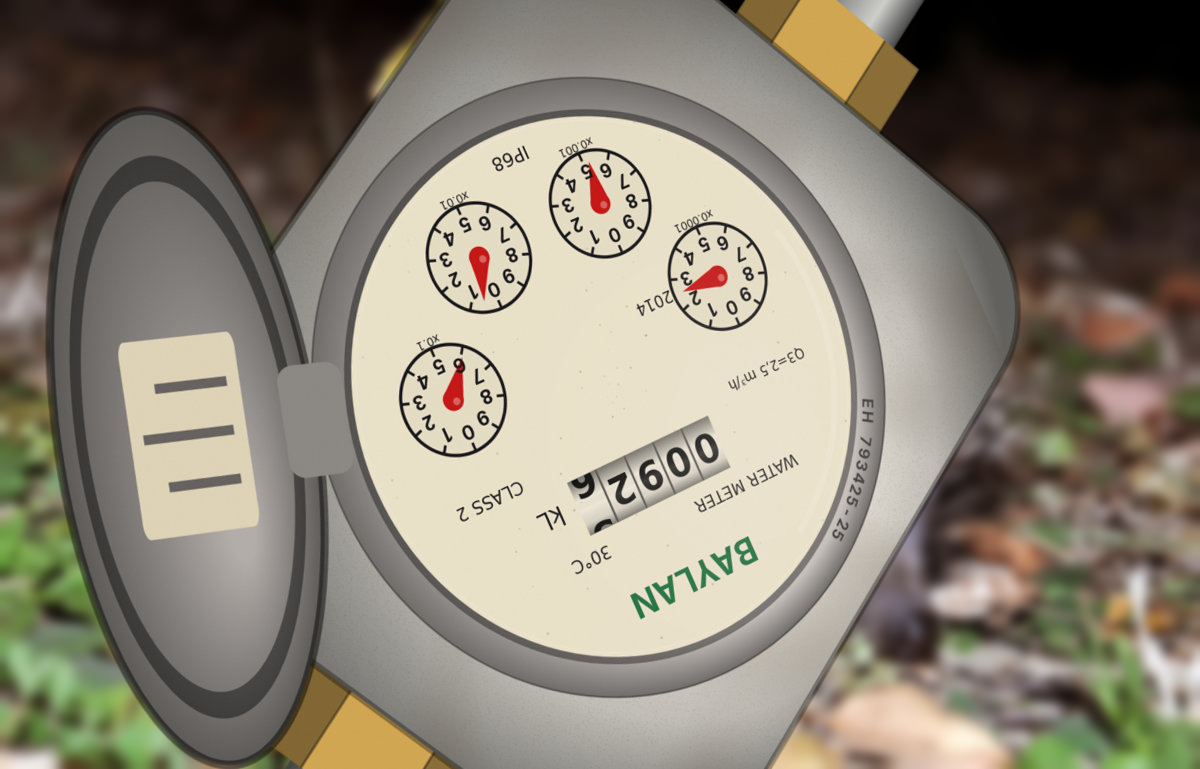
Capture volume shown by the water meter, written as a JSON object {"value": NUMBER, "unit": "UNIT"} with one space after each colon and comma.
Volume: {"value": 925.6052, "unit": "kL"}
